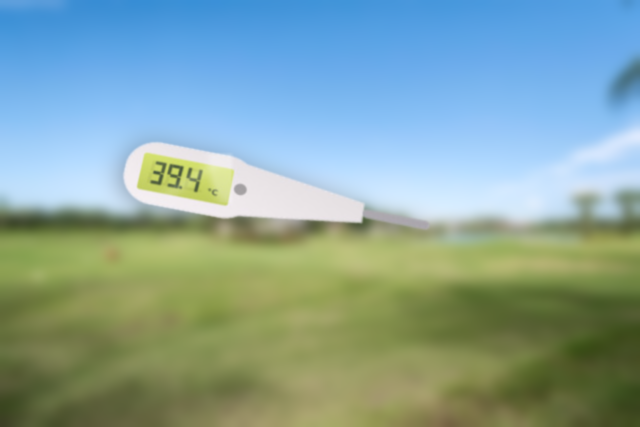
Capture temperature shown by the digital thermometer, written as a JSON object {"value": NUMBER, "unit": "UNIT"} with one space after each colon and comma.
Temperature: {"value": 39.4, "unit": "°C"}
